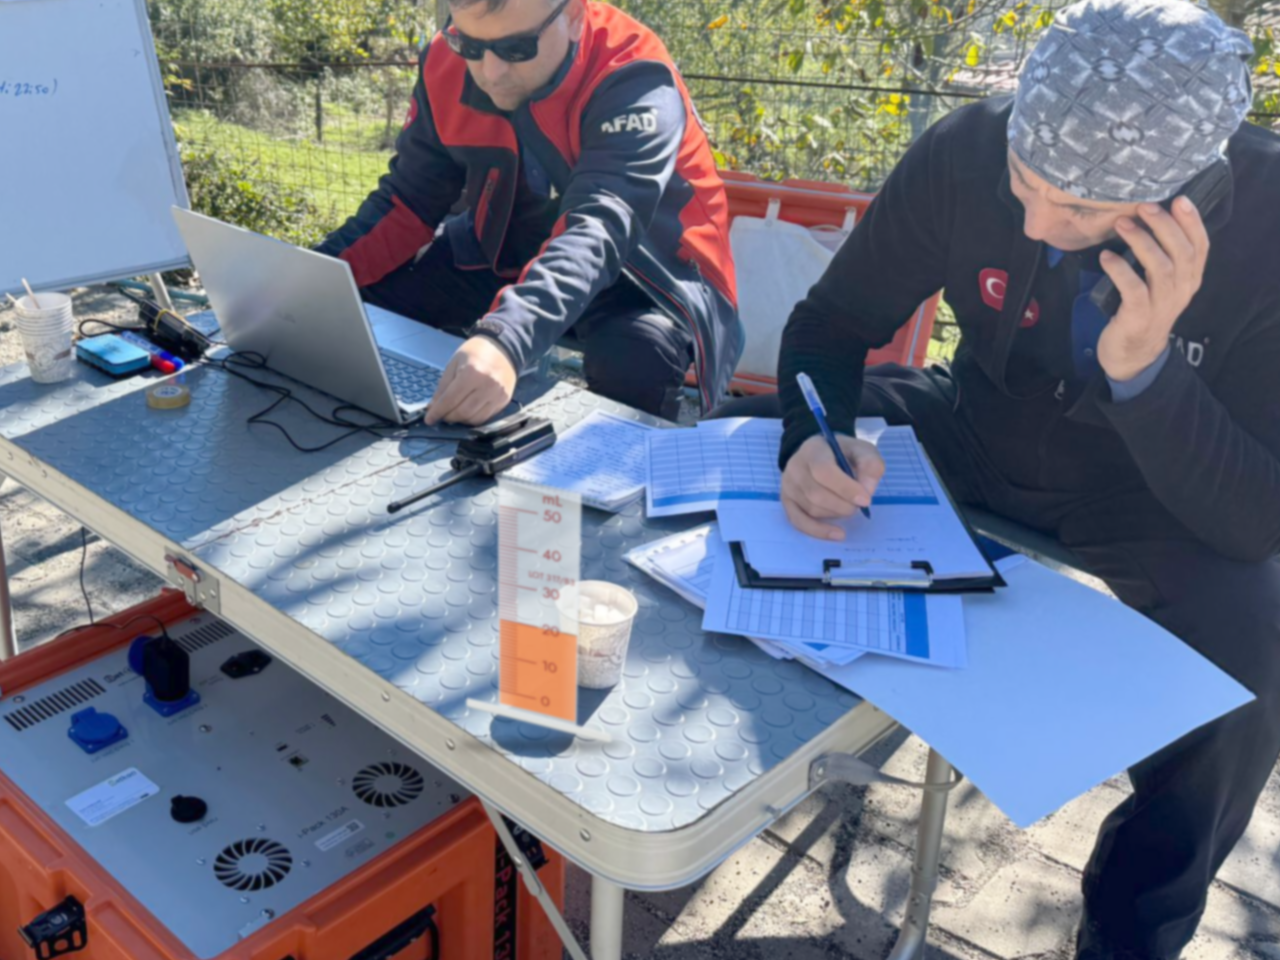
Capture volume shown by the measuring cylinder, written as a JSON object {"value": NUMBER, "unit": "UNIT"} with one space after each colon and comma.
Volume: {"value": 20, "unit": "mL"}
